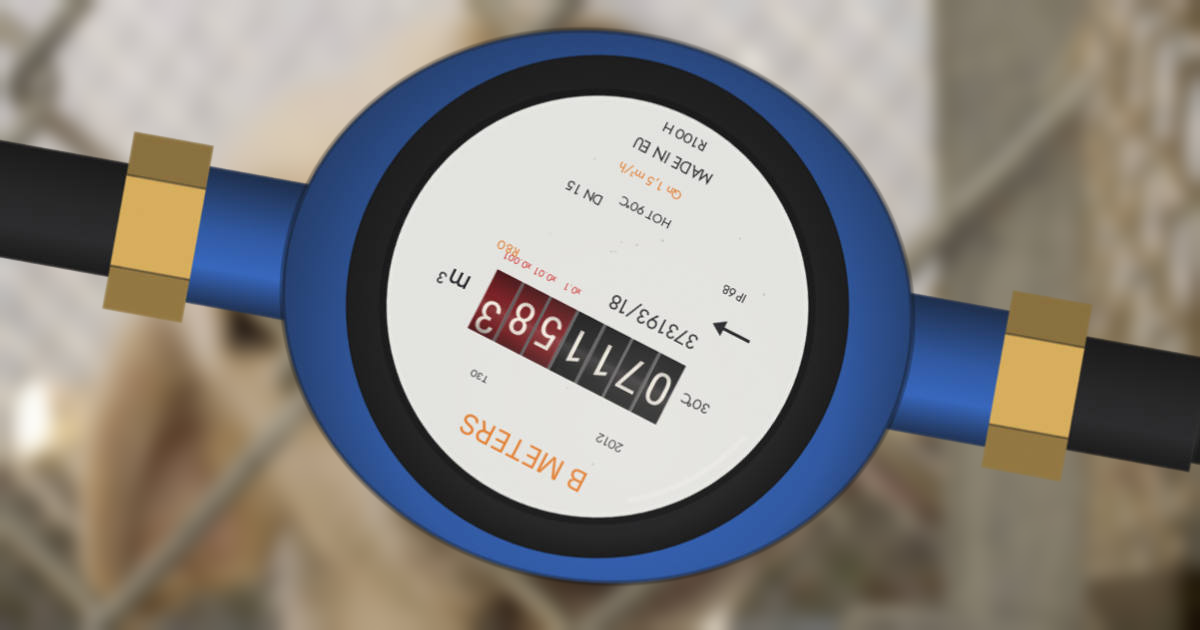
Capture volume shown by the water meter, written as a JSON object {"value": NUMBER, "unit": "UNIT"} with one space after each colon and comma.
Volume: {"value": 711.583, "unit": "m³"}
